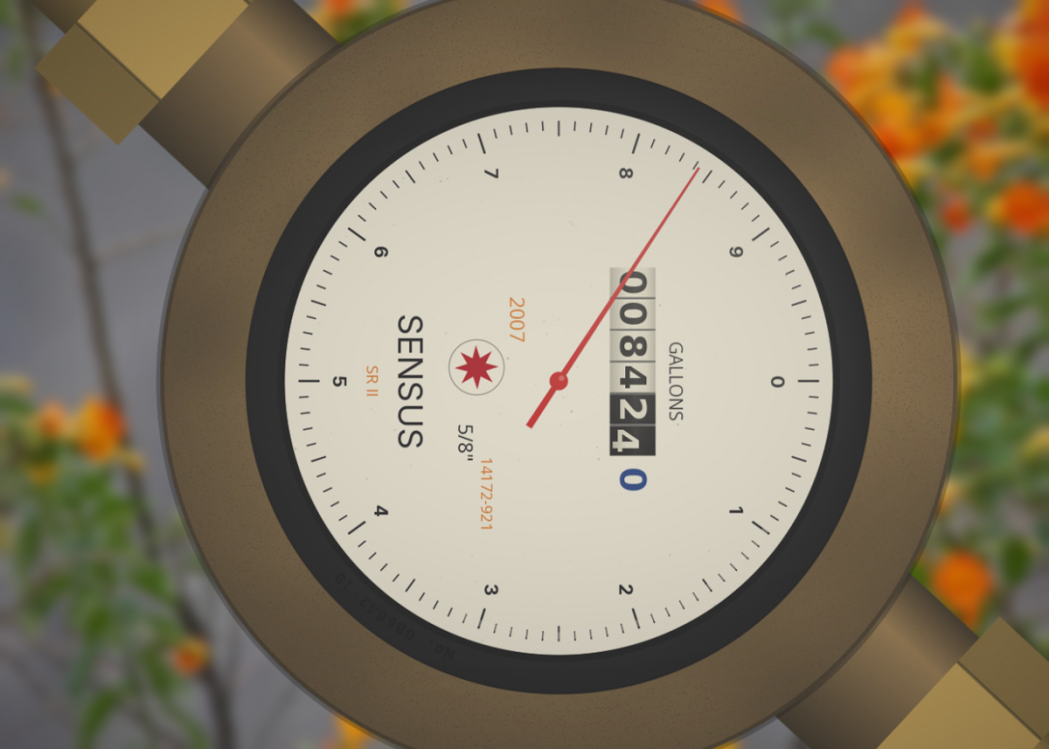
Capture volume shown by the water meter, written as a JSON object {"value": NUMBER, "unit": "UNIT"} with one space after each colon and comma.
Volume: {"value": 84238.4, "unit": "gal"}
